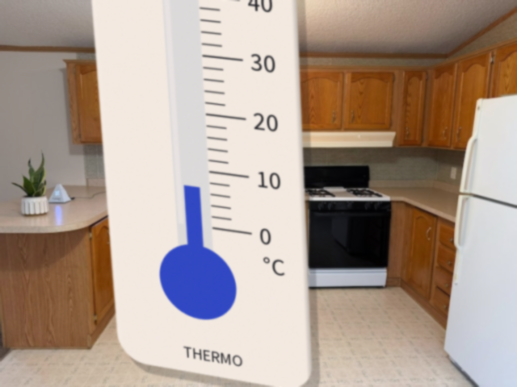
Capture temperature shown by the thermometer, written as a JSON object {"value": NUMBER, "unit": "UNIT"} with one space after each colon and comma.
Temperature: {"value": 7, "unit": "°C"}
